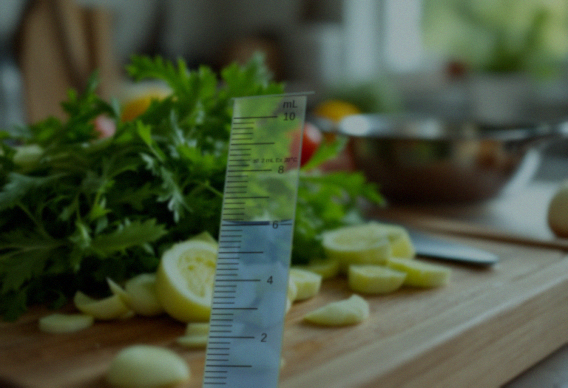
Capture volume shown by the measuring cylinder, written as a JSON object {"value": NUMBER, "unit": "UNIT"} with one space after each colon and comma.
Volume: {"value": 6, "unit": "mL"}
